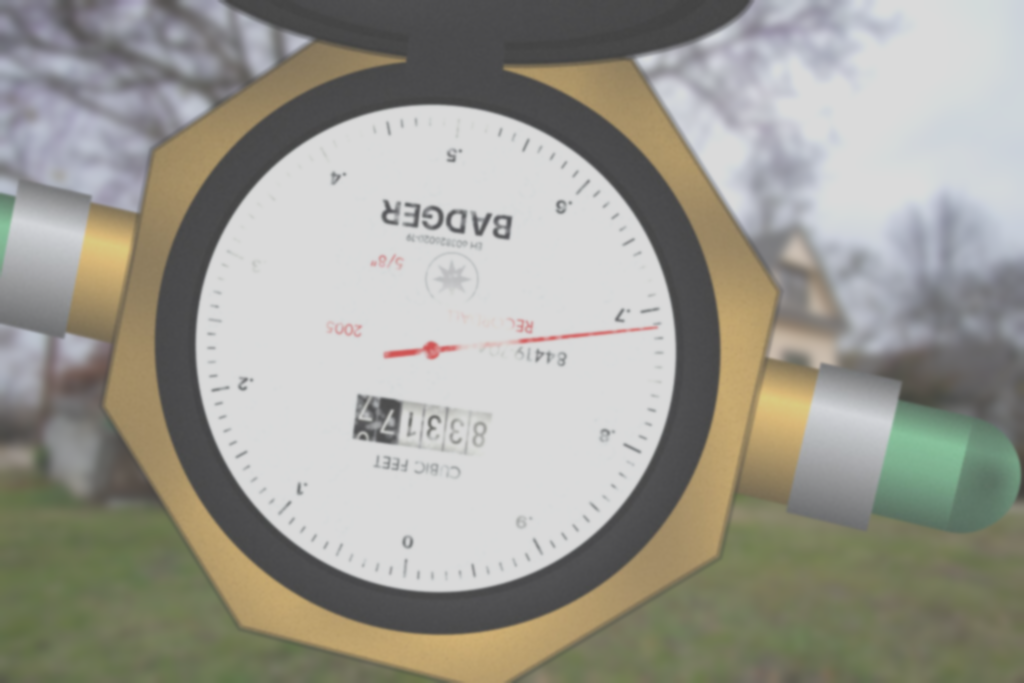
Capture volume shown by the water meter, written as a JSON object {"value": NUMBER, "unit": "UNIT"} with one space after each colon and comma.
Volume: {"value": 833176.71, "unit": "ft³"}
